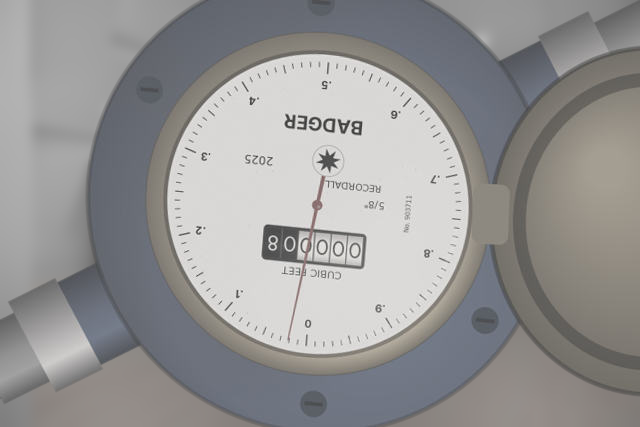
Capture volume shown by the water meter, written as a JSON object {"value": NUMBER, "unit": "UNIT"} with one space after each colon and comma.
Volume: {"value": 8.02, "unit": "ft³"}
